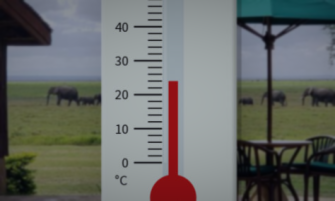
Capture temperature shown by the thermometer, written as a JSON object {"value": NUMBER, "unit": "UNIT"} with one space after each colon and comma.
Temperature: {"value": 24, "unit": "°C"}
